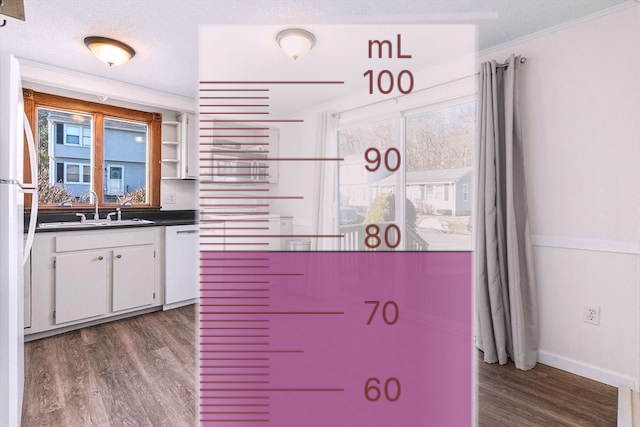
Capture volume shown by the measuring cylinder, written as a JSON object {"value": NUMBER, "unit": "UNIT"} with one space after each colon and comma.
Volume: {"value": 78, "unit": "mL"}
